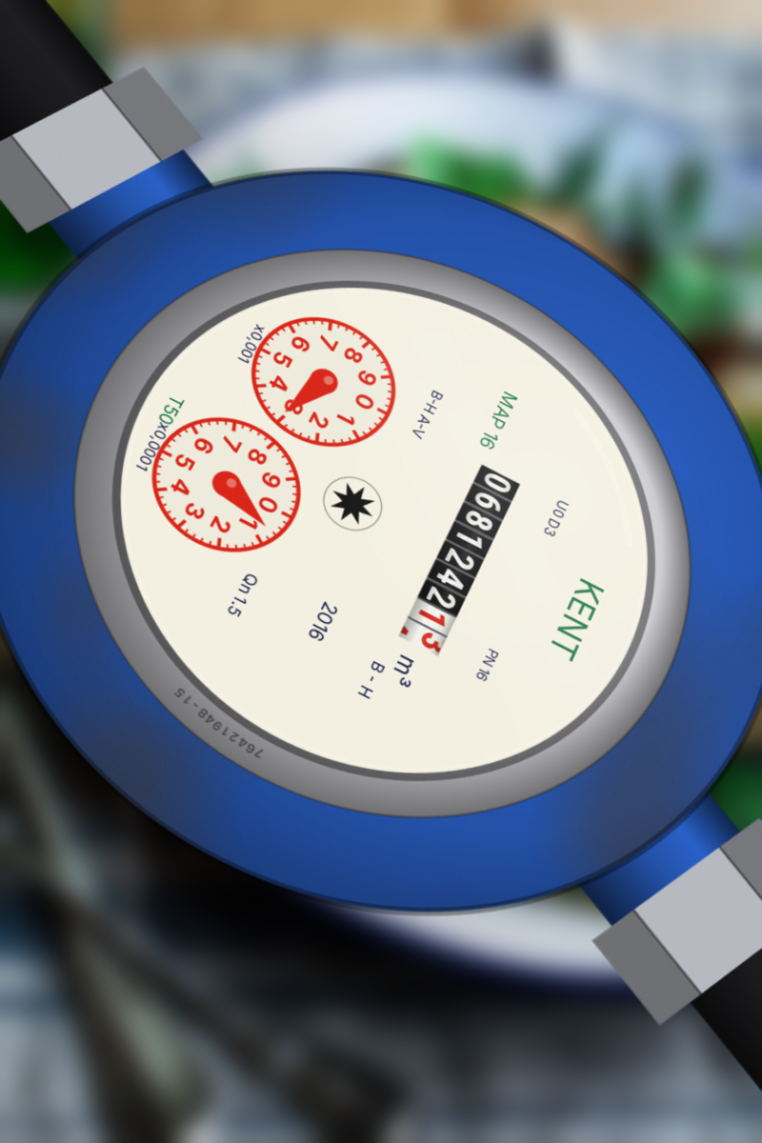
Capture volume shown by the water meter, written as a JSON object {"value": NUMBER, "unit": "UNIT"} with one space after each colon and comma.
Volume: {"value": 681242.1330, "unit": "m³"}
